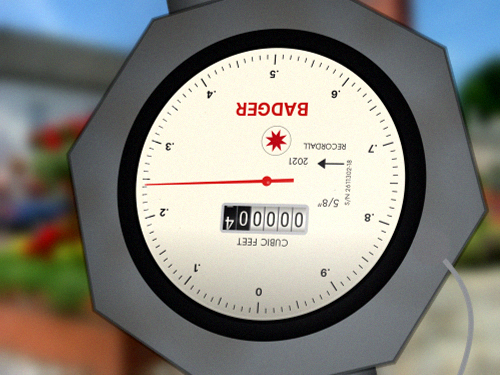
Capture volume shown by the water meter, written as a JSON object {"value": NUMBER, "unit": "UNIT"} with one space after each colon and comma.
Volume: {"value": 4.24, "unit": "ft³"}
